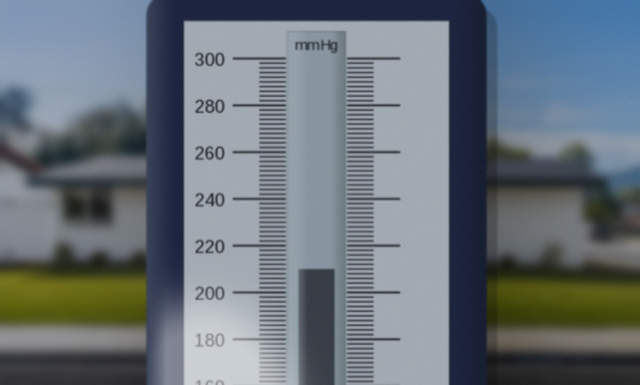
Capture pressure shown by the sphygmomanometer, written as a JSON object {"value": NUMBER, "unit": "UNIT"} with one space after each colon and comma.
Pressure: {"value": 210, "unit": "mmHg"}
